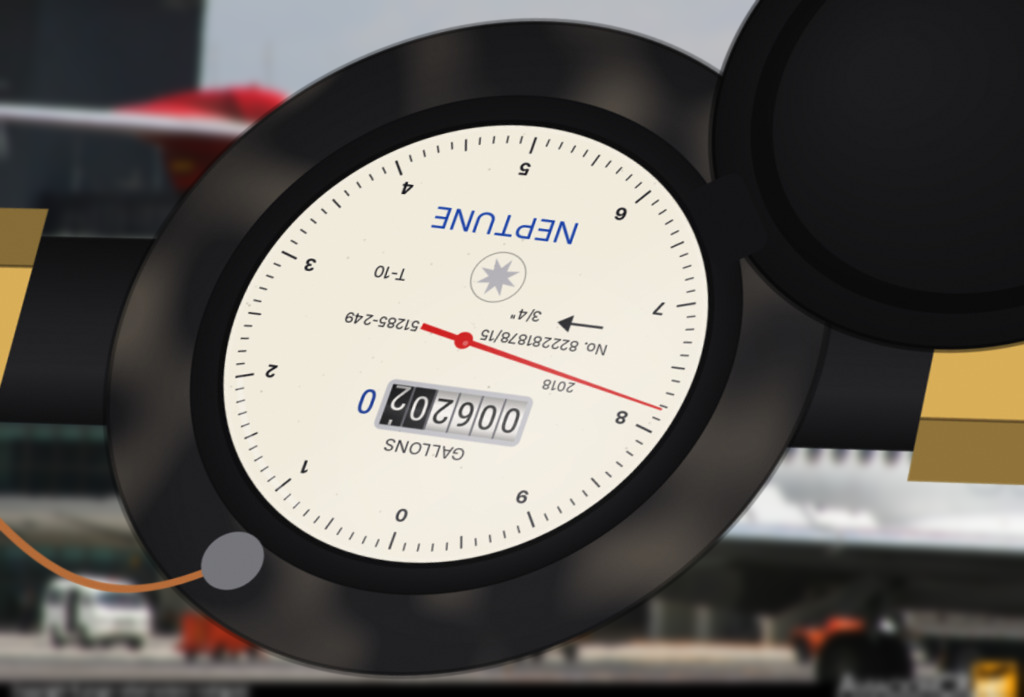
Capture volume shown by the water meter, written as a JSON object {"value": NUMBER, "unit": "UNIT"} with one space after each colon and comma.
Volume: {"value": 62017.8, "unit": "gal"}
